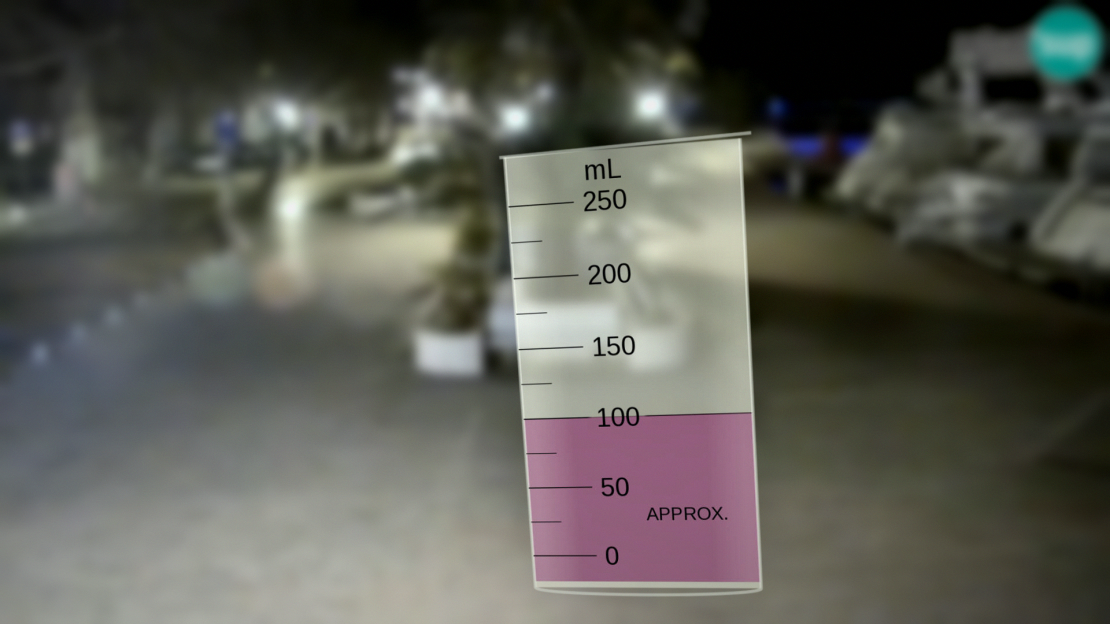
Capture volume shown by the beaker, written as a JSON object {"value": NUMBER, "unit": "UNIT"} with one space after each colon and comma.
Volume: {"value": 100, "unit": "mL"}
